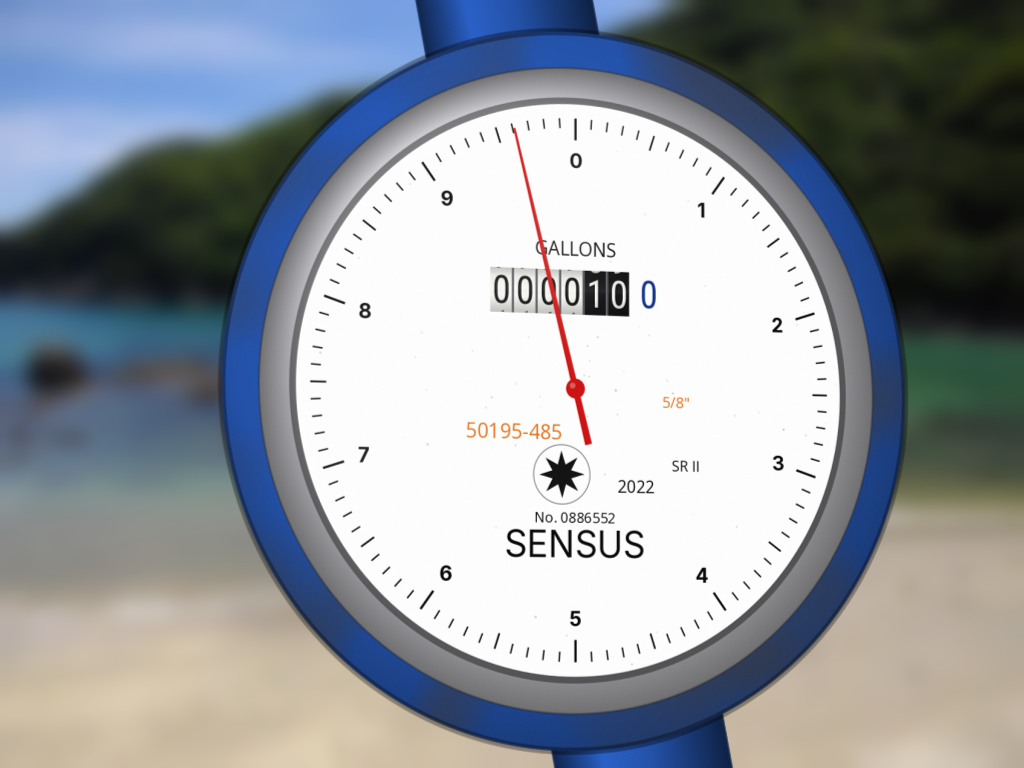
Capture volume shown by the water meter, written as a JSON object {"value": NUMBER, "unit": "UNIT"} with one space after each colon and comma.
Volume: {"value": 99.6, "unit": "gal"}
